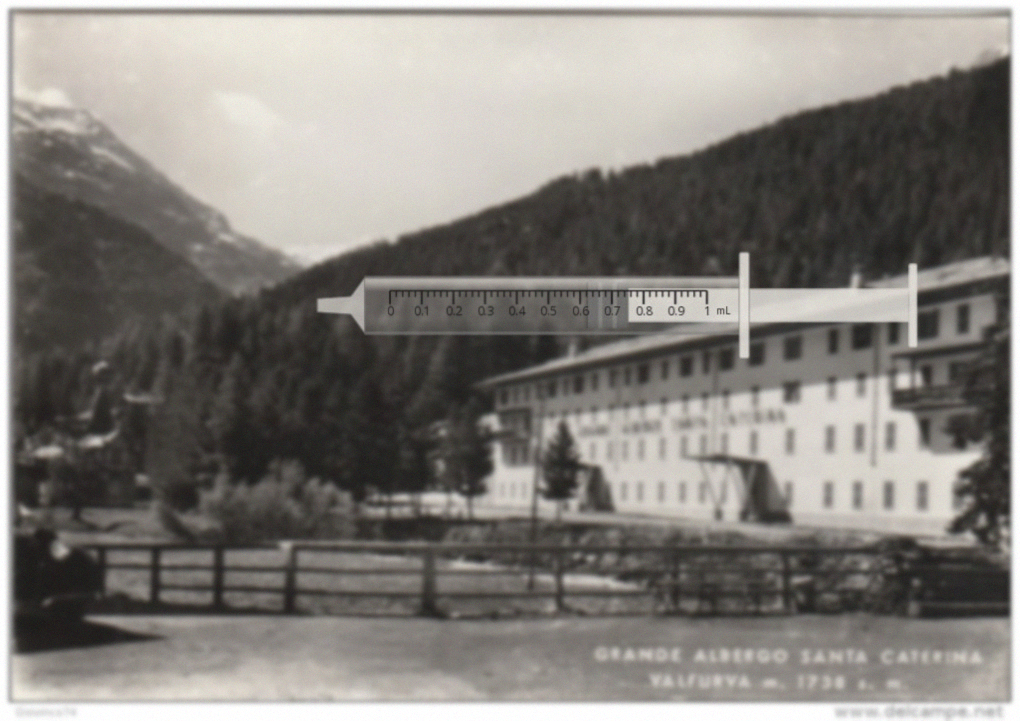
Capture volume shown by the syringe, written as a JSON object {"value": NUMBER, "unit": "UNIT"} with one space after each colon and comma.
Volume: {"value": 0.62, "unit": "mL"}
